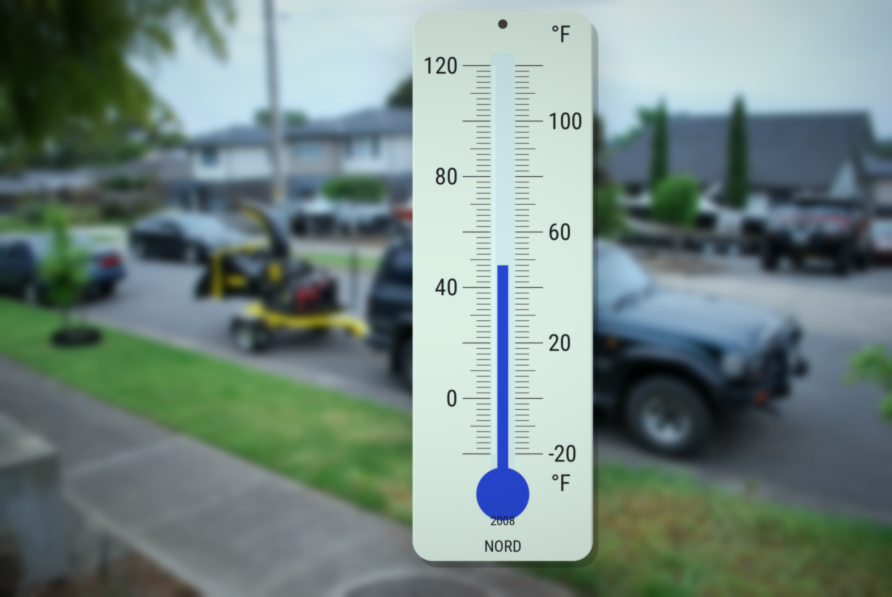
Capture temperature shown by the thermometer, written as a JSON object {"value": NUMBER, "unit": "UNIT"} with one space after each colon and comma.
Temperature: {"value": 48, "unit": "°F"}
